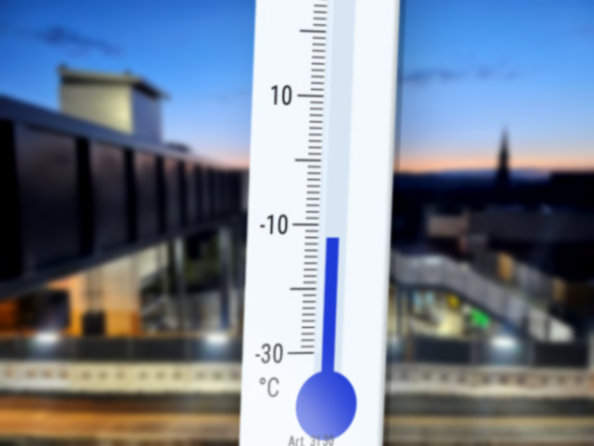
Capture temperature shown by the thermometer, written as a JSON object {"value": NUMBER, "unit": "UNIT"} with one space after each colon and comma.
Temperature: {"value": -12, "unit": "°C"}
